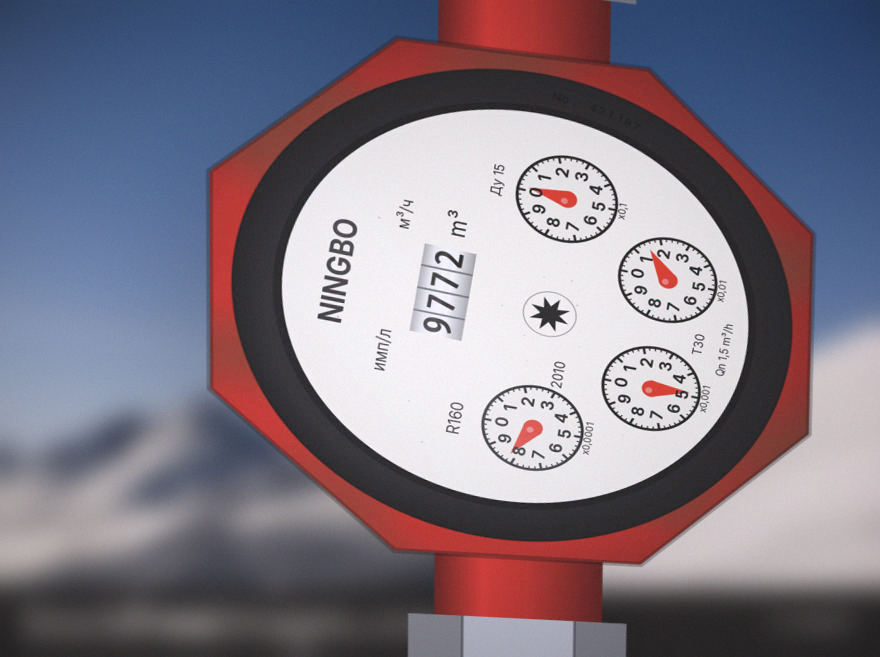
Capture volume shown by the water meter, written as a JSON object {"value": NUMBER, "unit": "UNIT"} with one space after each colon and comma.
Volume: {"value": 9772.0148, "unit": "m³"}
